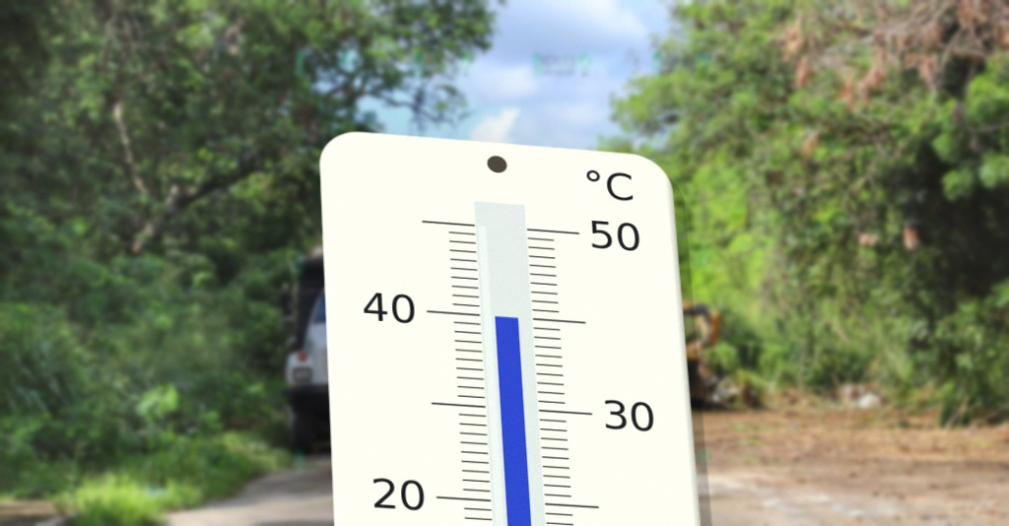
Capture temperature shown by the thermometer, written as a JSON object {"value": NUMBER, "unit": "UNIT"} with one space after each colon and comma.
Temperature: {"value": 40, "unit": "°C"}
